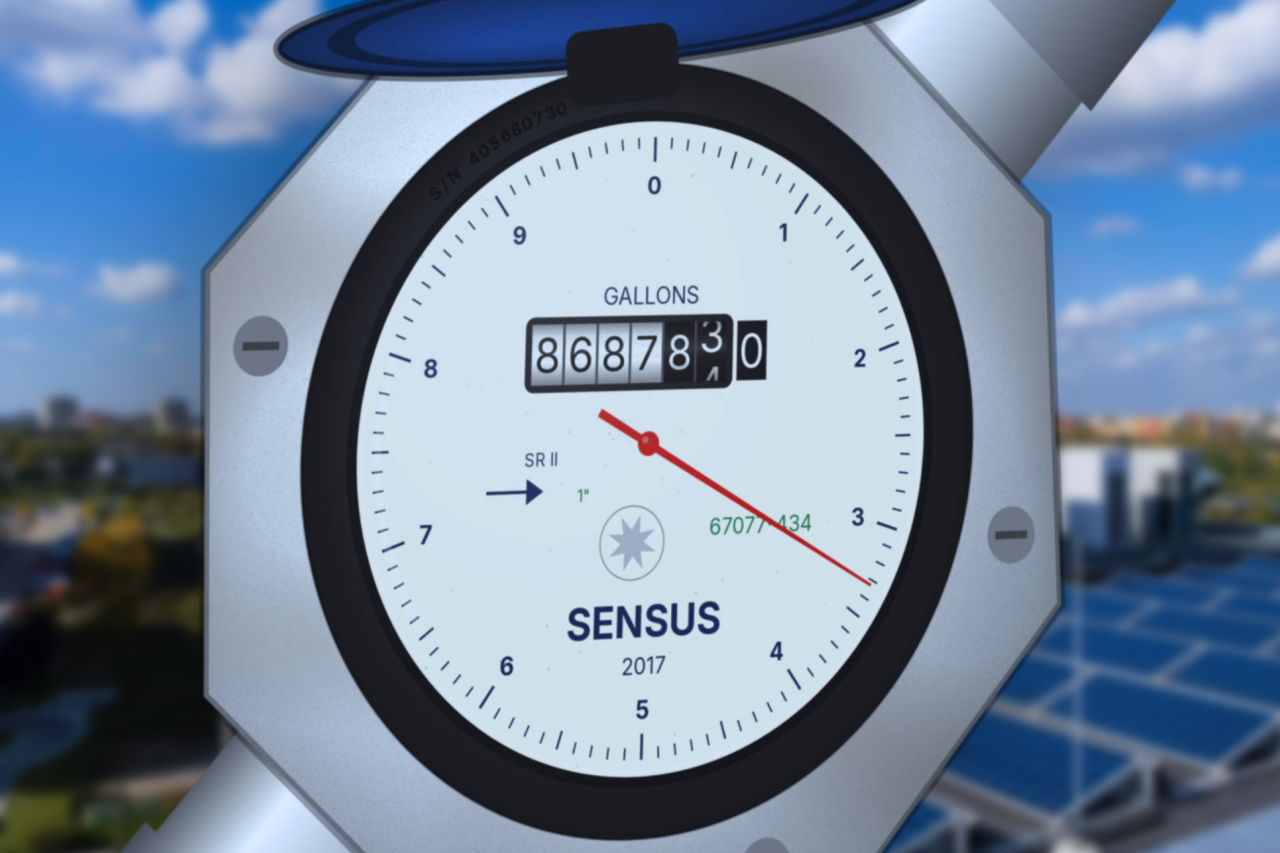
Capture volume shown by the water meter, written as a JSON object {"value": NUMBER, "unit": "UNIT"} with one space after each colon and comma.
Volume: {"value": 8687833.3, "unit": "gal"}
